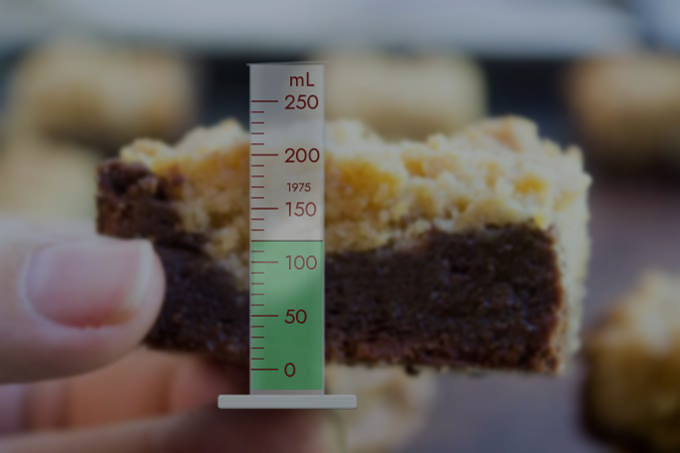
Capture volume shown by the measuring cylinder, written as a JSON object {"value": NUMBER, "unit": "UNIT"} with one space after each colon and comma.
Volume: {"value": 120, "unit": "mL"}
